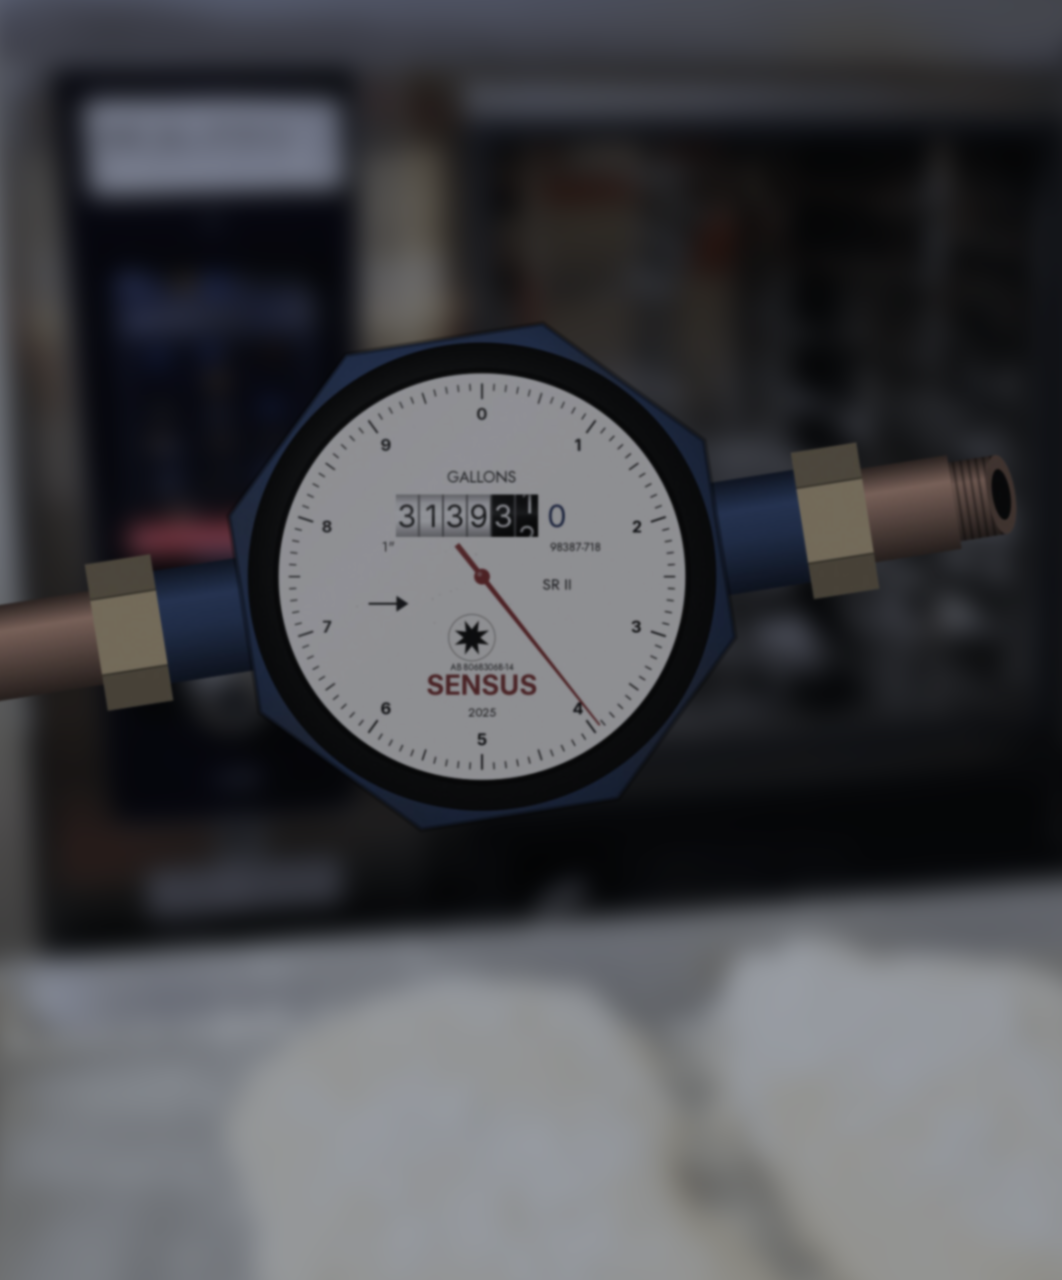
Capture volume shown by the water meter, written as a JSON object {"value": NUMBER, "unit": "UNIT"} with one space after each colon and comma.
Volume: {"value": 3139313.9, "unit": "gal"}
